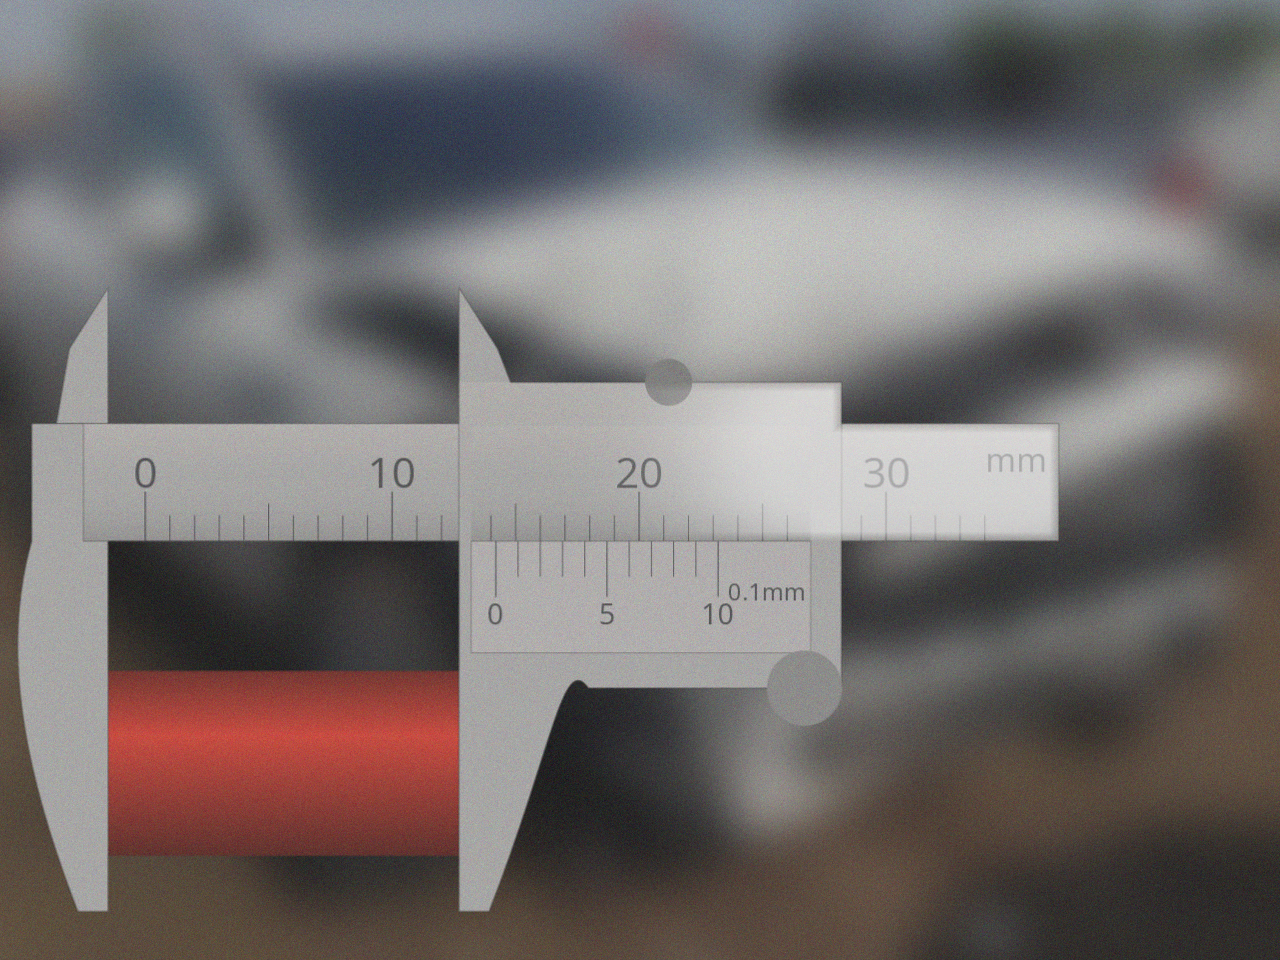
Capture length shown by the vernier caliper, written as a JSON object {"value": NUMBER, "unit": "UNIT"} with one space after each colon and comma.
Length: {"value": 14.2, "unit": "mm"}
